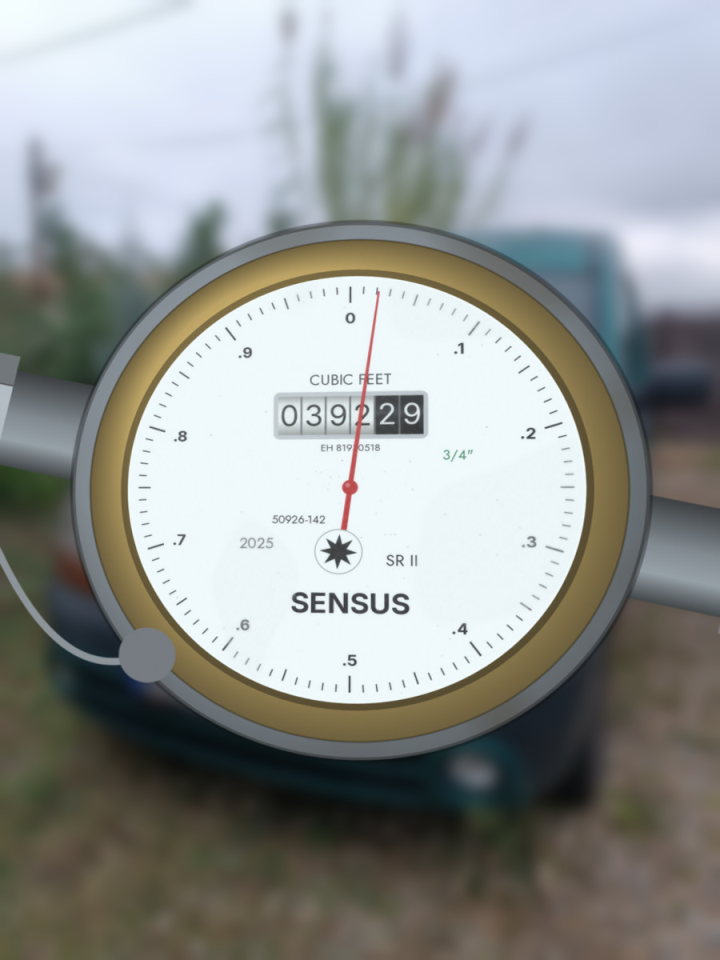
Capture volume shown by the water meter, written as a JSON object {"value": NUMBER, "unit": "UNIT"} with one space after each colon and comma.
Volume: {"value": 39229.02, "unit": "ft³"}
